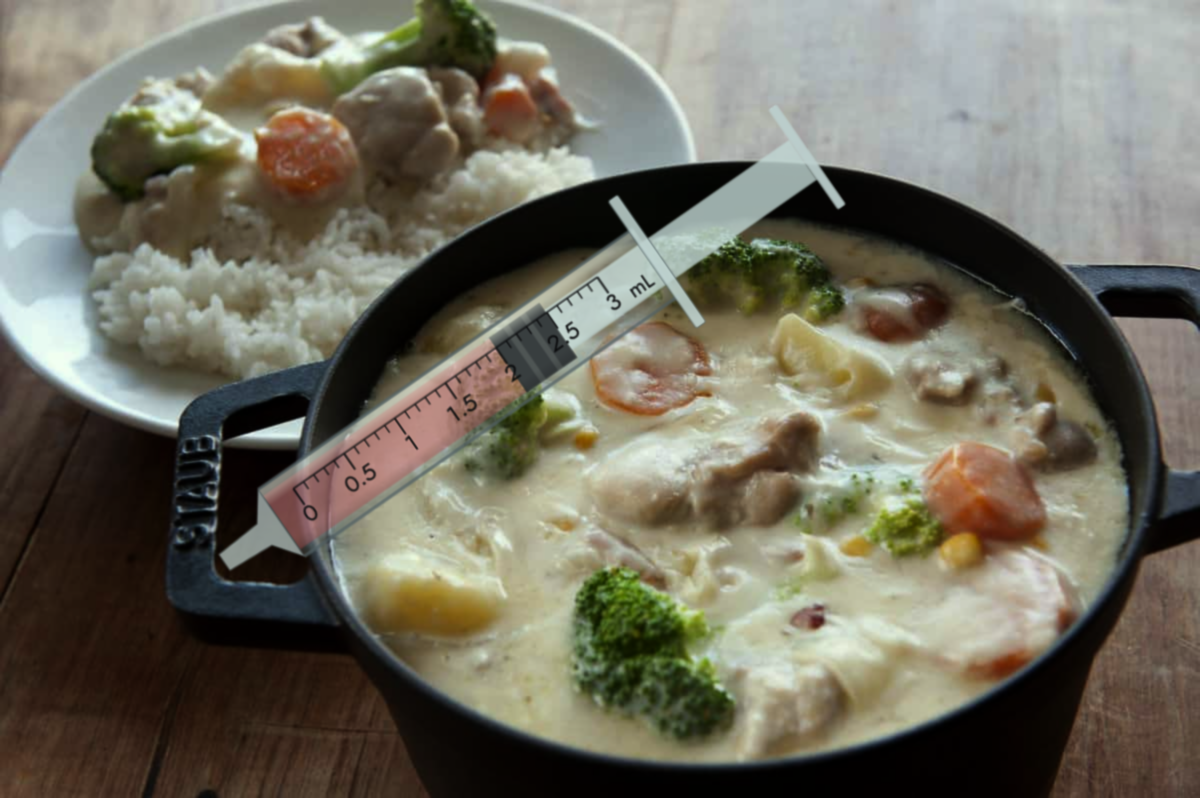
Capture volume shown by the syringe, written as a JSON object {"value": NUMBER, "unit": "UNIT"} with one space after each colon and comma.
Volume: {"value": 2, "unit": "mL"}
